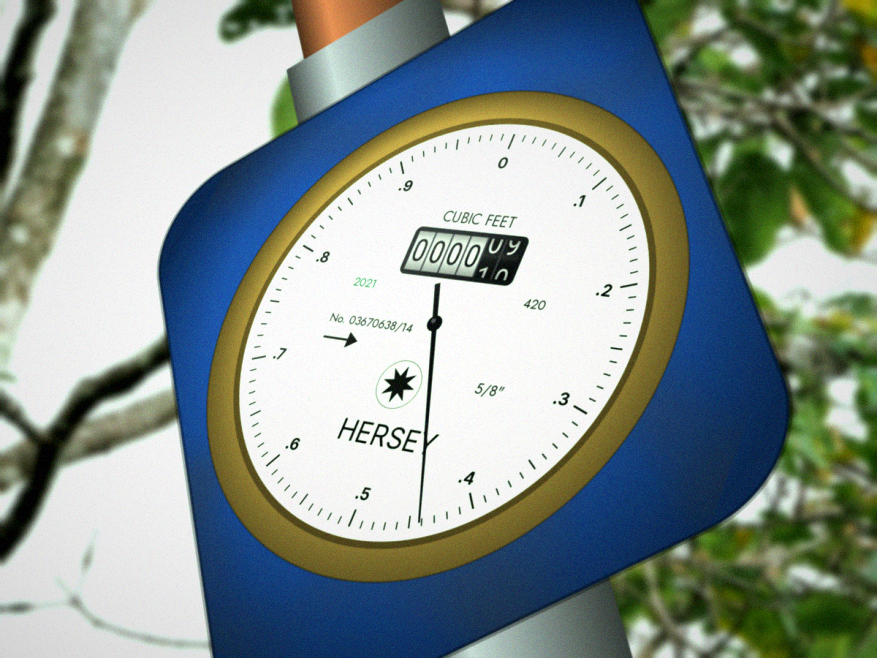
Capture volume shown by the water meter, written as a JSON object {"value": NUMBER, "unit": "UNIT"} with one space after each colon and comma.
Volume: {"value": 9.44, "unit": "ft³"}
